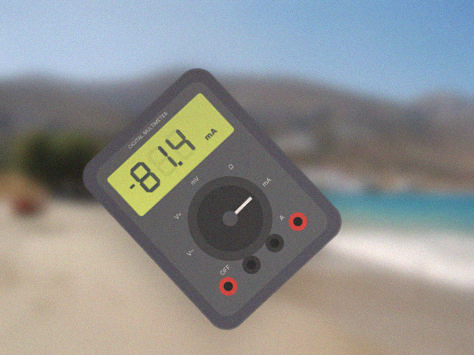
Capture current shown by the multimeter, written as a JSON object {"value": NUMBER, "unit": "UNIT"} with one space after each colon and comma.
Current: {"value": -81.4, "unit": "mA"}
